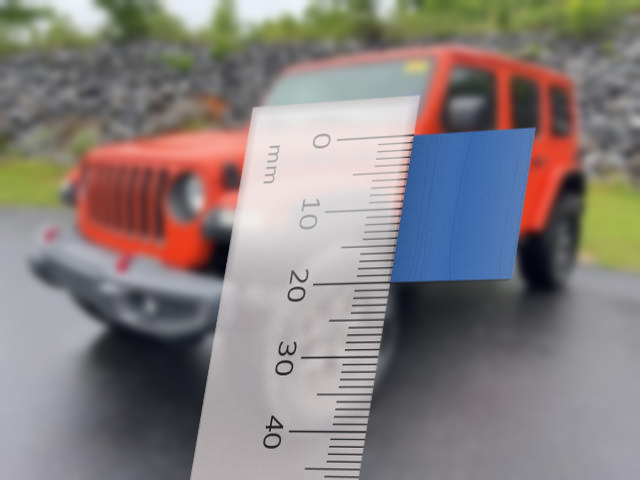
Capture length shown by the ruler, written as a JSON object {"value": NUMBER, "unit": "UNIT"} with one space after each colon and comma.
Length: {"value": 20, "unit": "mm"}
